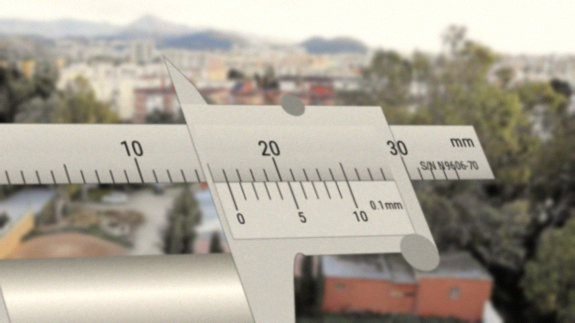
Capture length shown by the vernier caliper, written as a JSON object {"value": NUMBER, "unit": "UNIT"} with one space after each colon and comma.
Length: {"value": 16.0, "unit": "mm"}
